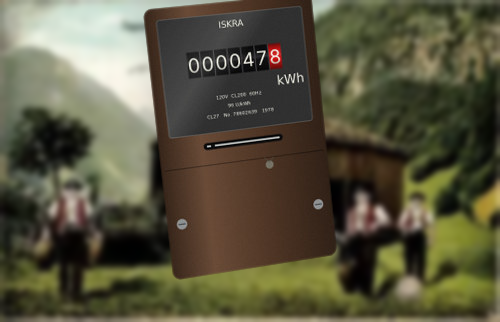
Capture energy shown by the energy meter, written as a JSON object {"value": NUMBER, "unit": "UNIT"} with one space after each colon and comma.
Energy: {"value": 47.8, "unit": "kWh"}
